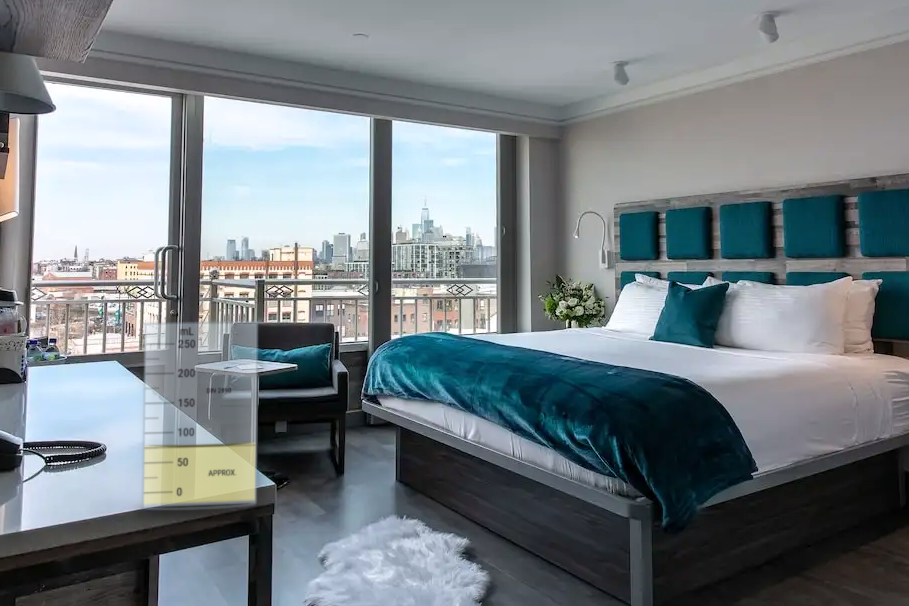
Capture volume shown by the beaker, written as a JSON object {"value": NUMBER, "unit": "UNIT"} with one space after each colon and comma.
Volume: {"value": 75, "unit": "mL"}
